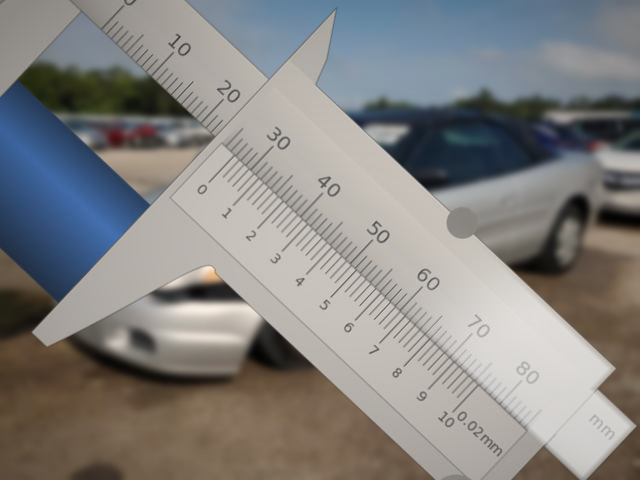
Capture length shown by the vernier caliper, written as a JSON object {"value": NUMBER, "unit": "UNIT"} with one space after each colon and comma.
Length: {"value": 26.8, "unit": "mm"}
